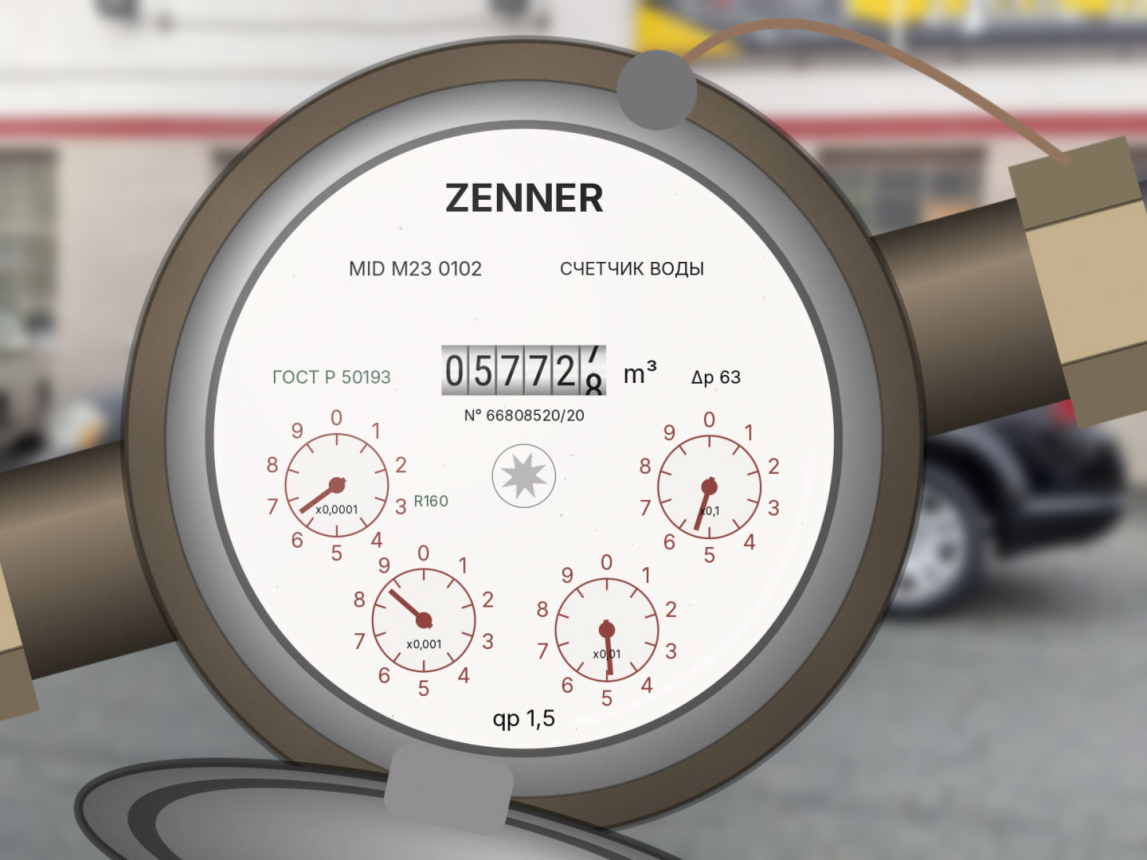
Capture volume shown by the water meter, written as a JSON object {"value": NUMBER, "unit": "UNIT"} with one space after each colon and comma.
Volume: {"value": 57727.5486, "unit": "m³"}
